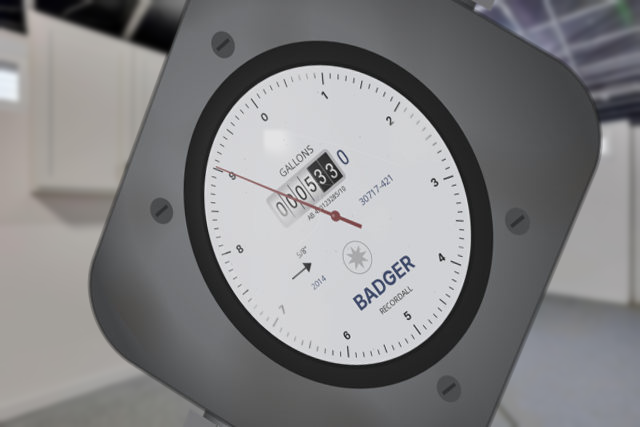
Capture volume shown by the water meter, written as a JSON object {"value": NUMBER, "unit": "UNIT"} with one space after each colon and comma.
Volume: {"value": 5329.0, "unit": "gal"}
